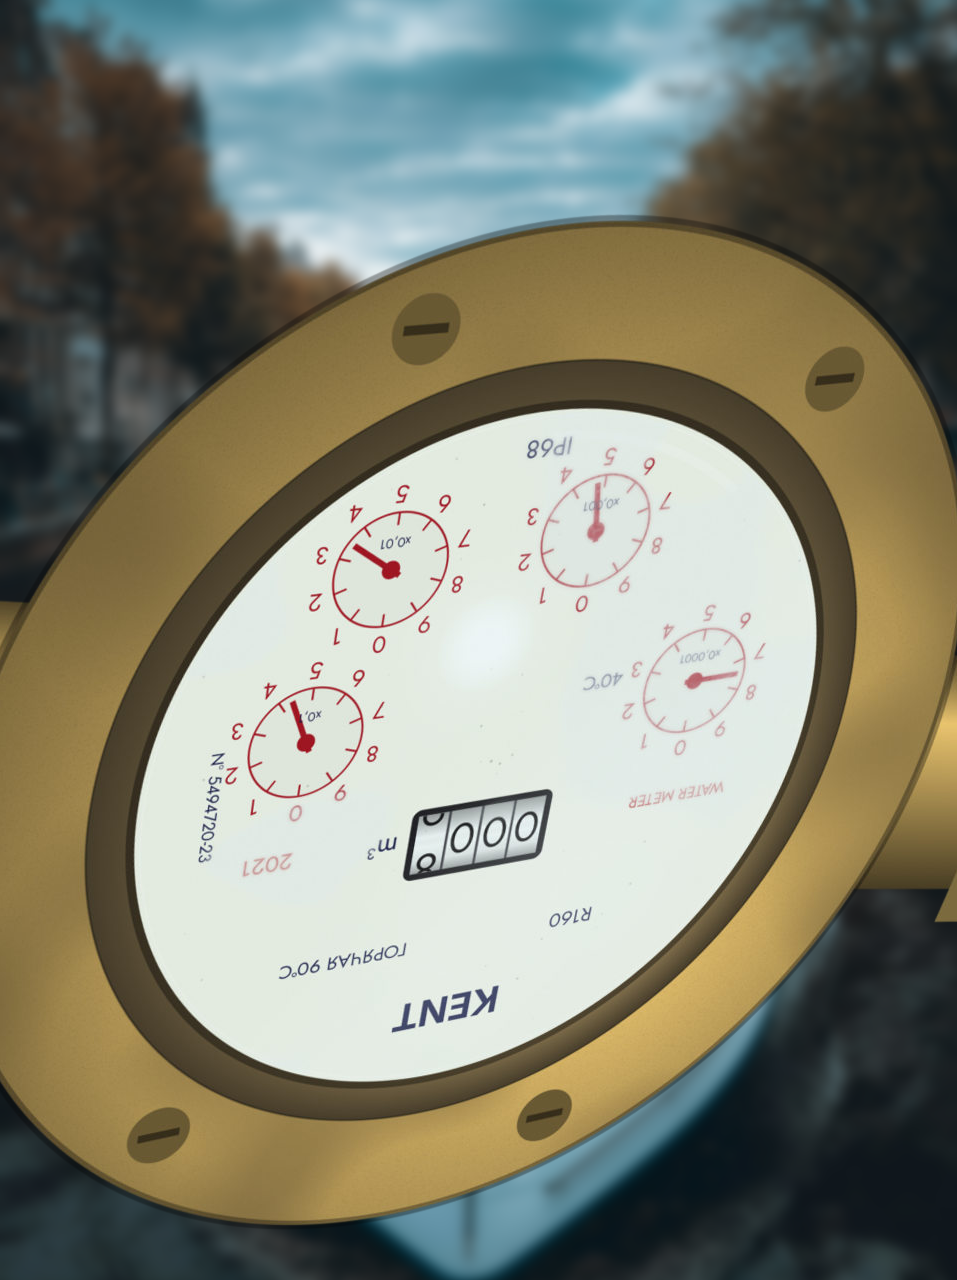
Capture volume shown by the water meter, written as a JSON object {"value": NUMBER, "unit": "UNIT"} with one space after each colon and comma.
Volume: {"value": 8.4347, "unit": "m³"}
